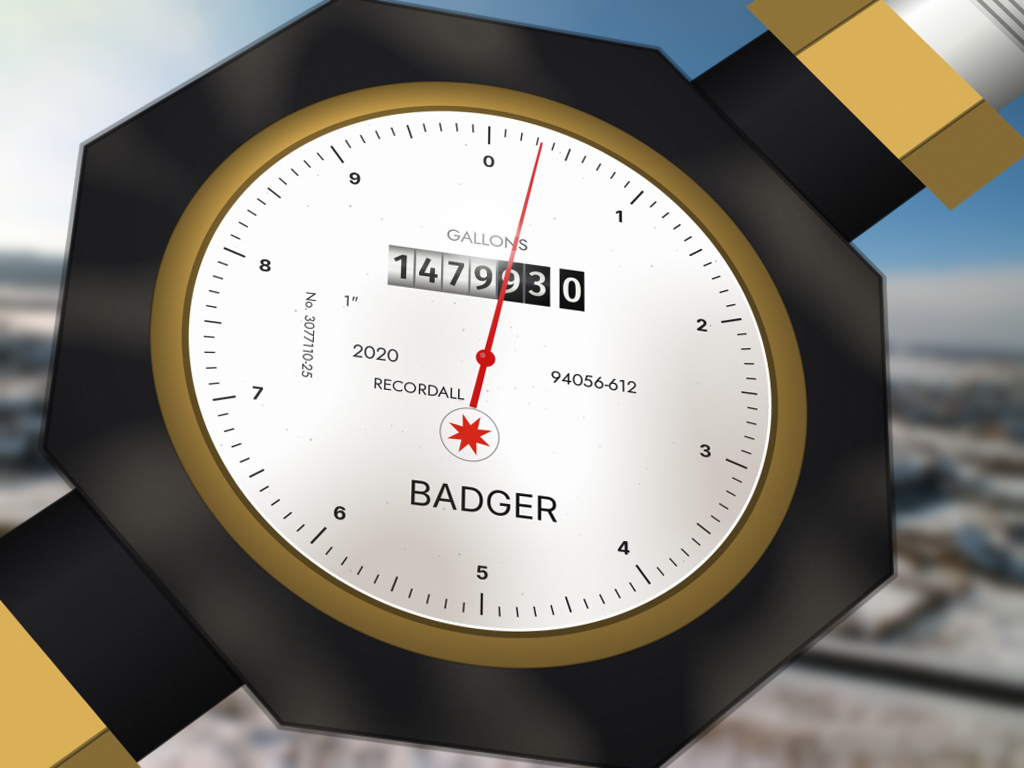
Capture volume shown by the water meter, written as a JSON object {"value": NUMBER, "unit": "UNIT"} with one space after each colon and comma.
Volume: {"value": 1479930.3, "unit": "gal"}
